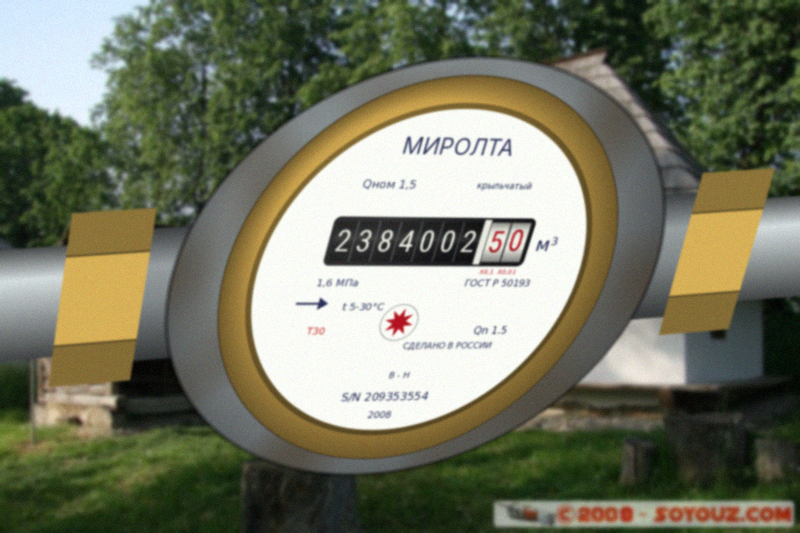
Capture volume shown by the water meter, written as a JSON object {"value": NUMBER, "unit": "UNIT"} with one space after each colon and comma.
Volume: {"value": 2384002.50, "unit": "m³"}
